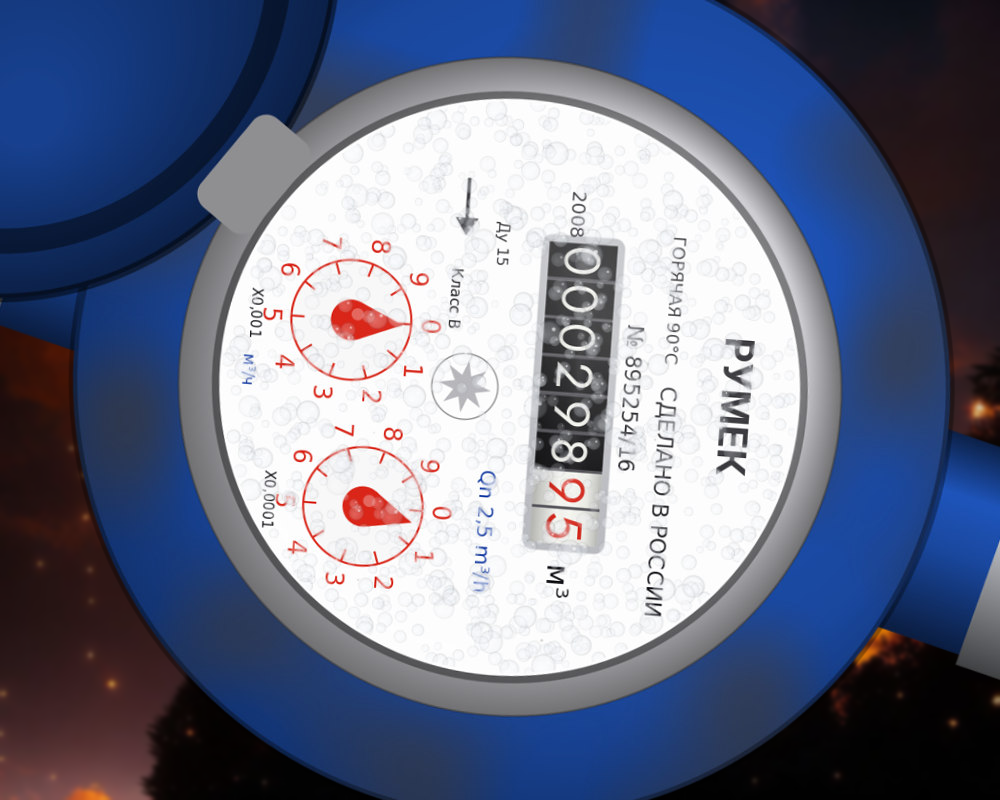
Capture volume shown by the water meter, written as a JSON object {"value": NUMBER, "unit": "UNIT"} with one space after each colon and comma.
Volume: {"value": 298.9500, "unit": "m³"}
